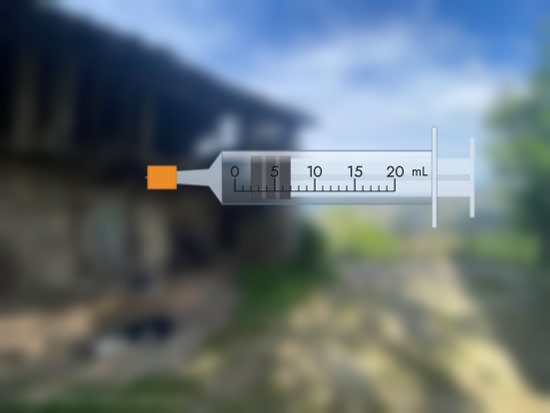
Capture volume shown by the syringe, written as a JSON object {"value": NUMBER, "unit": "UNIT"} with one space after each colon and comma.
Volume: {"value": 2, "unit": "mL"}
